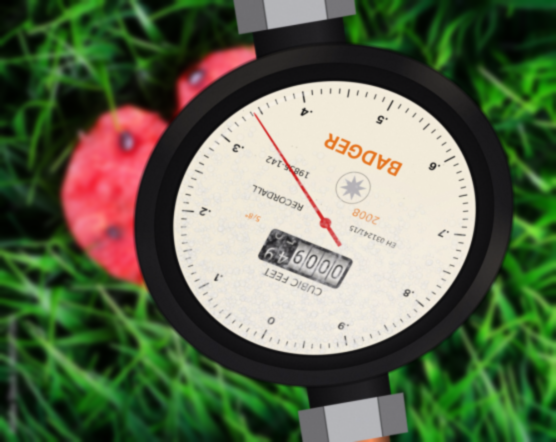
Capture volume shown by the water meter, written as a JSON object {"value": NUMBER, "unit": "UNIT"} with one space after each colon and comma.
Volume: {"value": 949.34, "unit": "ft³"}
